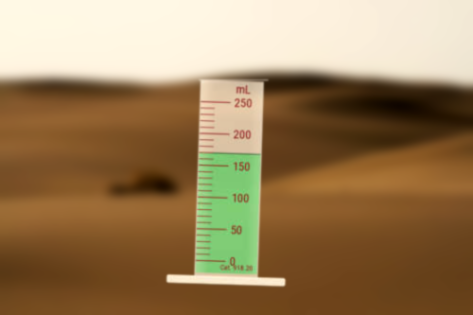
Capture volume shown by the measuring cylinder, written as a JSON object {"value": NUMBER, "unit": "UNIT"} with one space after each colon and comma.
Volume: {"value": 170, "unit": "mL"}
